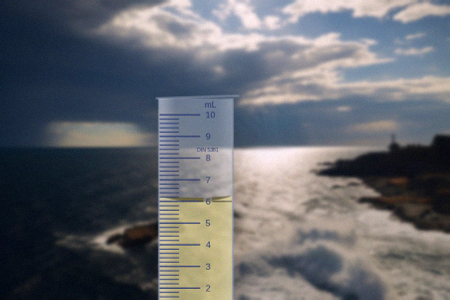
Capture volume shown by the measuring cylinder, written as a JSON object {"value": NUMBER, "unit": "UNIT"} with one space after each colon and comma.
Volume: {"value": 6, "unit": "mL"}
